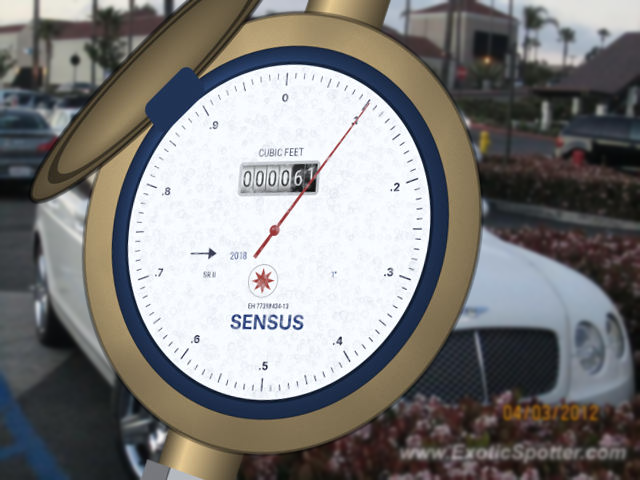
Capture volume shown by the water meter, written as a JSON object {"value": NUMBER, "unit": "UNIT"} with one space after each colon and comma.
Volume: {"value": 61.10, "unit": "ft³"}
